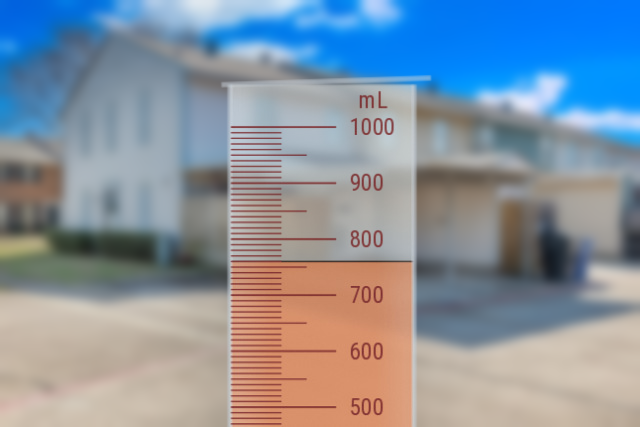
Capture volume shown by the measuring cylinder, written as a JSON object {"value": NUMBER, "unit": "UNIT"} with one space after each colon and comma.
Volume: {"value": 760, "unit": "mL"}
